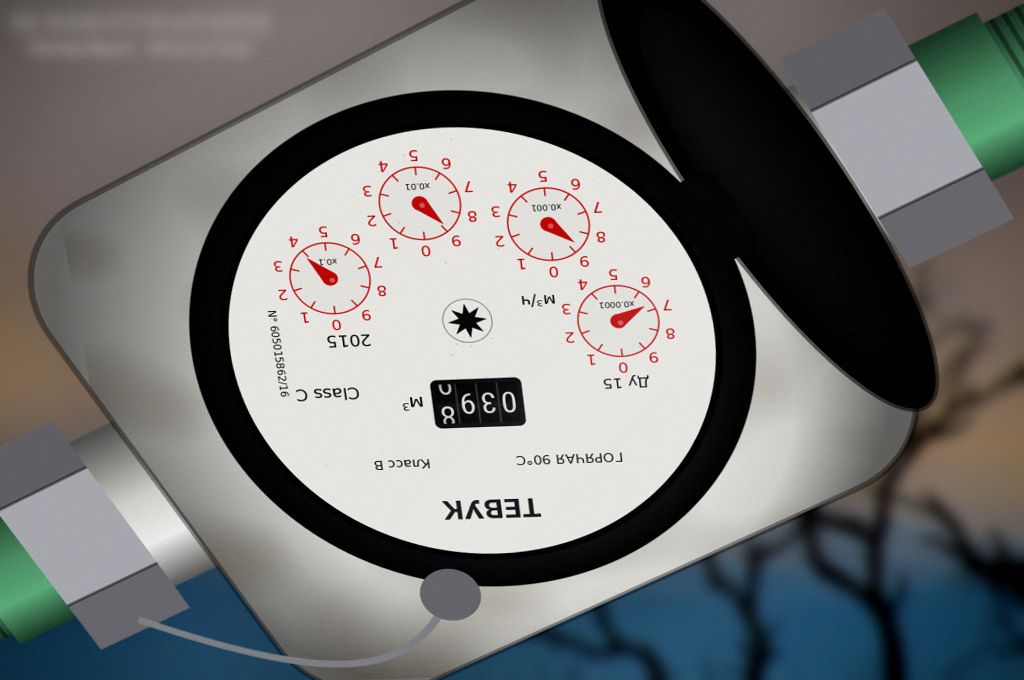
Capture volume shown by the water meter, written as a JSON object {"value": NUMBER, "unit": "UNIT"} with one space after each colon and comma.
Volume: {"value": 398.3886, "unit": "m³"}
